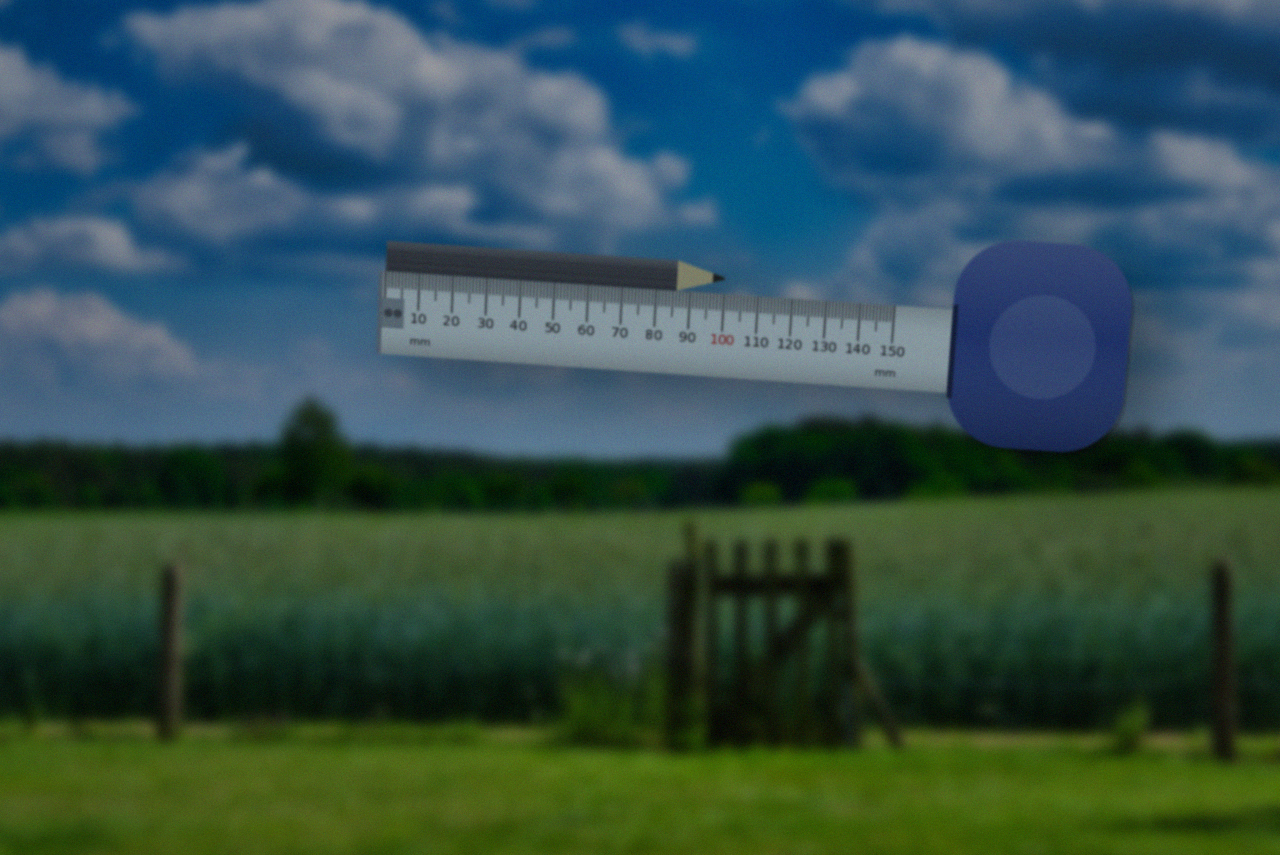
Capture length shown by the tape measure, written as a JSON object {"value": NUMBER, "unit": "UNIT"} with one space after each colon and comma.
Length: {"value": 100, "unit": "mm"}
